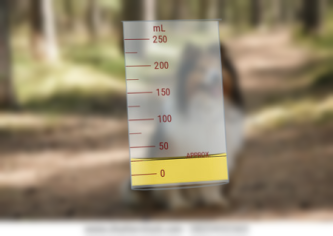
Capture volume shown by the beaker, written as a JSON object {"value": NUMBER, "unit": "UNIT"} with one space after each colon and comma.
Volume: {"value": 25, "unit": "mL"}
